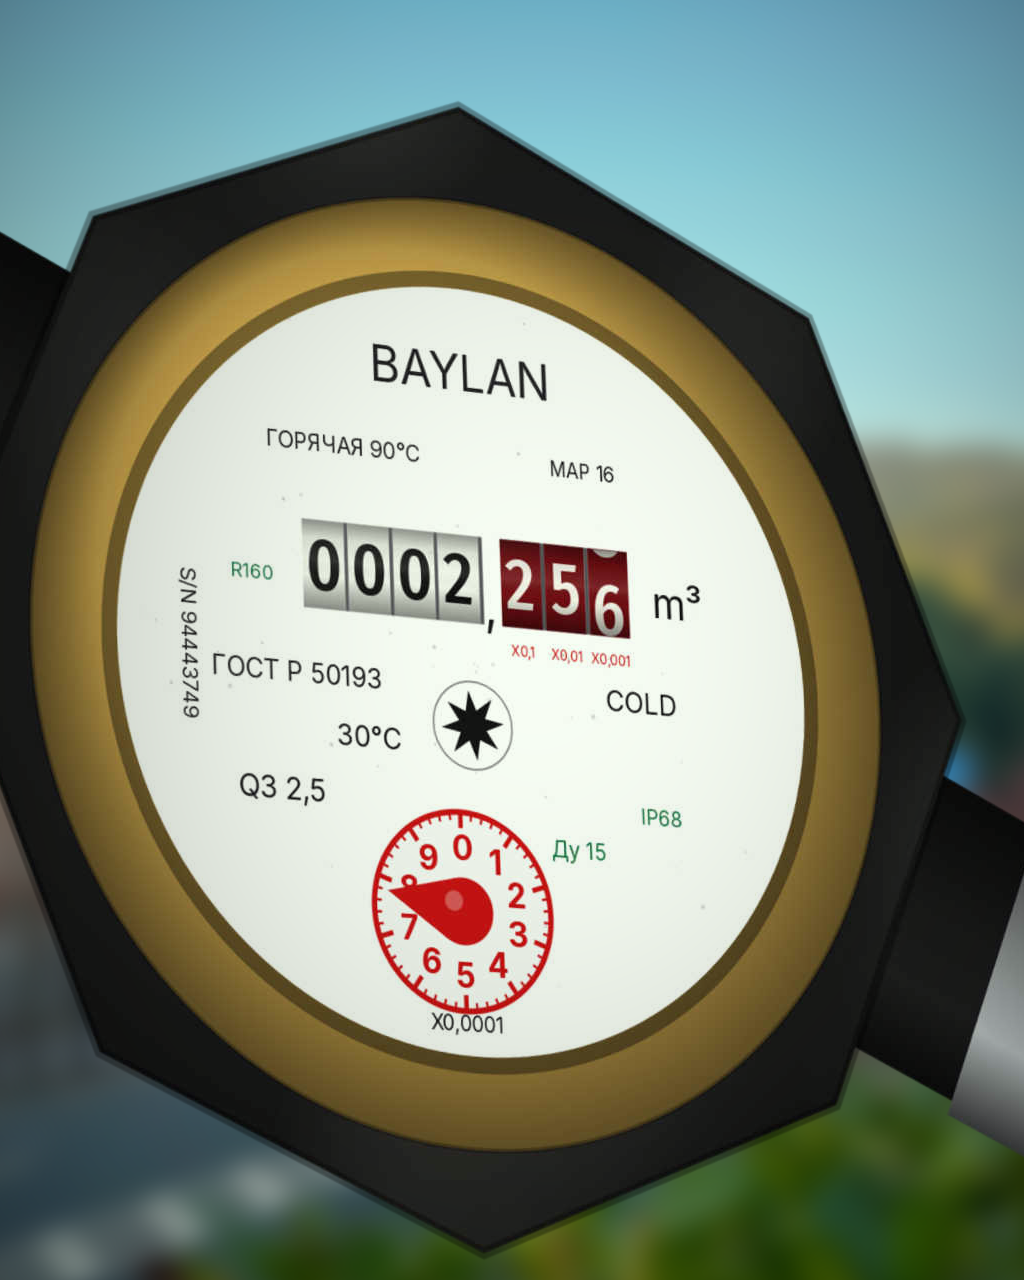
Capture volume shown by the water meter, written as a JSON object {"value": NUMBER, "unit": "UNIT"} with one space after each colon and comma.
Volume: {"value": 2.2557, "unit": "m³"}
